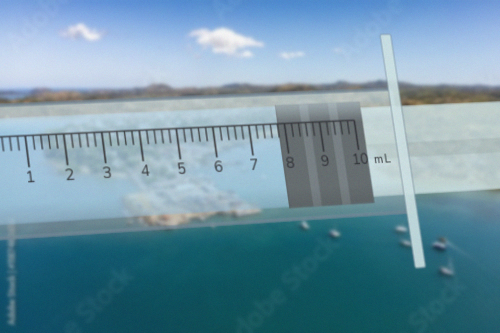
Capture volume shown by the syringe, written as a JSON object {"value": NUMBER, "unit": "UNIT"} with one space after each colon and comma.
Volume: {"value": 7.8, "unit": "mL"}
